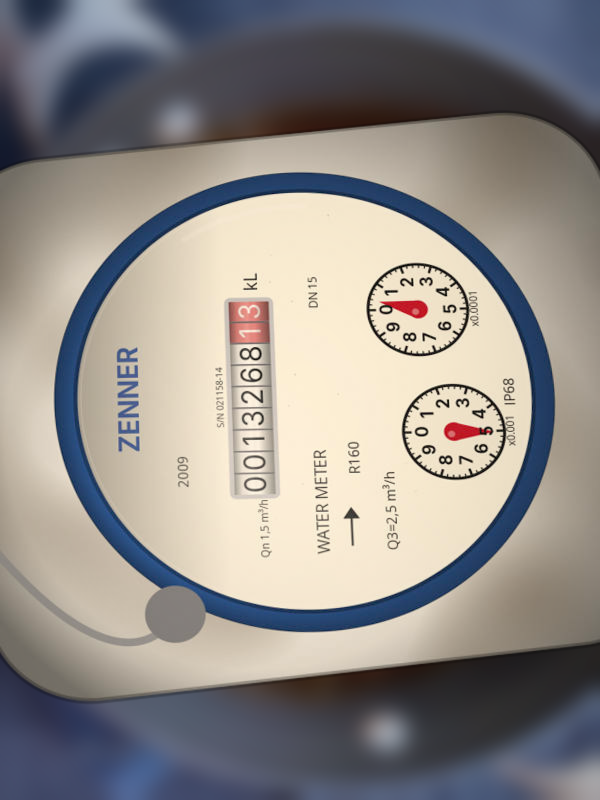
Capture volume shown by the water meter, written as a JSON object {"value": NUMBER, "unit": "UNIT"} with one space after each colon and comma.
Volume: {"value": 13268.1350, "unit": "kL"}
